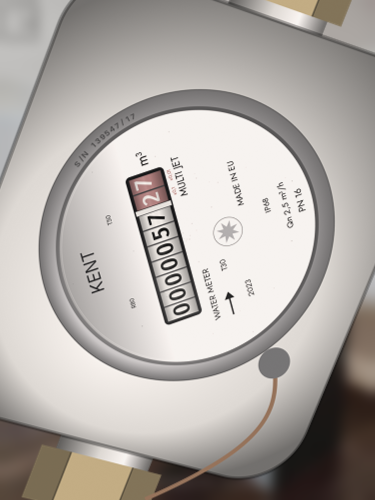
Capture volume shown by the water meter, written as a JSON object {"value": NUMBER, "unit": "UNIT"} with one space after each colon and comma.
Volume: {"value": 57.27, "unit": "m³"}
